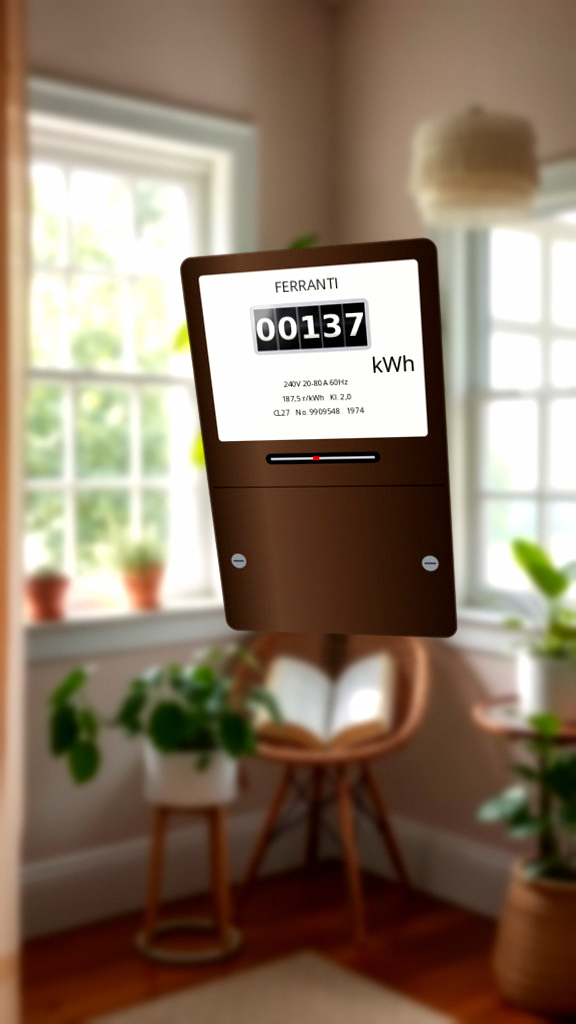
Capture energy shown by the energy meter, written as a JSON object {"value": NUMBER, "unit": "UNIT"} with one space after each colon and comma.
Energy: {"value": 137, "unit": "kWh"}
